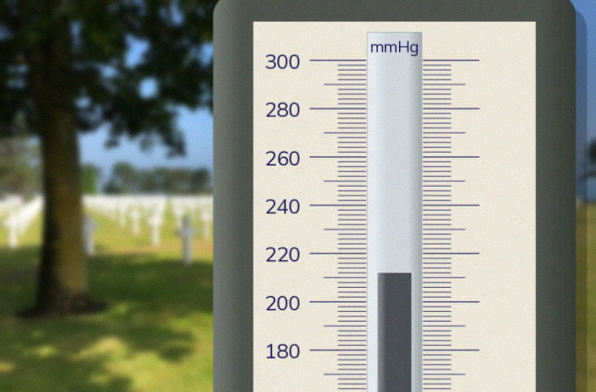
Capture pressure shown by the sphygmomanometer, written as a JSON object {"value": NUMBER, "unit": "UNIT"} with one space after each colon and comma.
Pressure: {"value": 212, "unit": "mmHg"}
